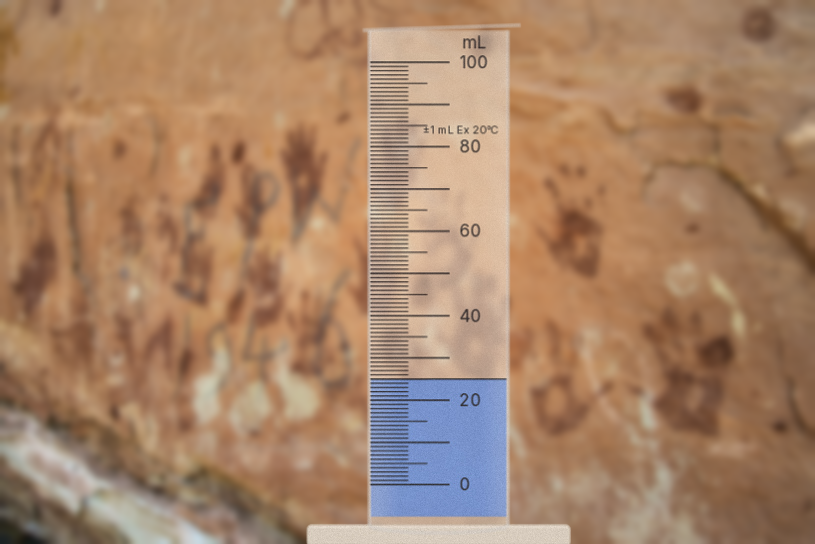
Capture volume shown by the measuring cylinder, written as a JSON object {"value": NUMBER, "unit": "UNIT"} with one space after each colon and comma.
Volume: {"value": 25, "unit": "mL"}
